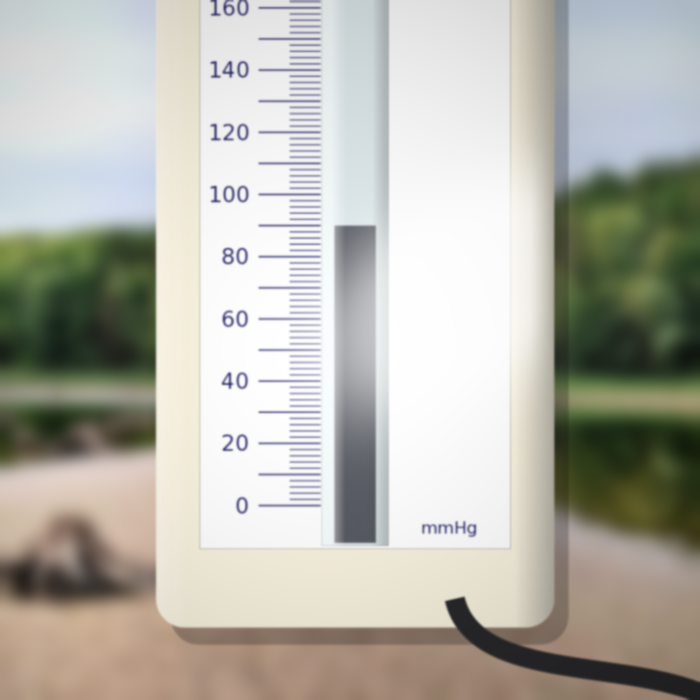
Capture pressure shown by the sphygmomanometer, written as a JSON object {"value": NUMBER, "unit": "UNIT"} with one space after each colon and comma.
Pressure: {"value": 90, "unit": "mmHg"}
